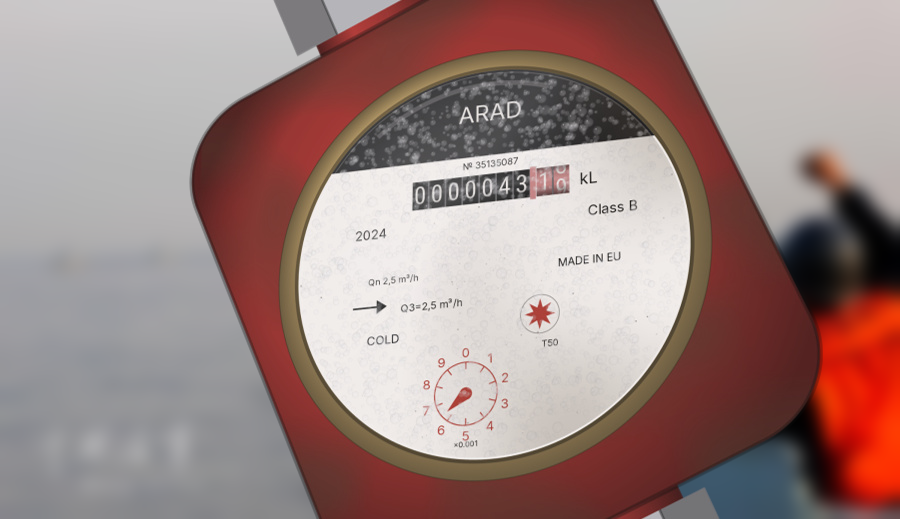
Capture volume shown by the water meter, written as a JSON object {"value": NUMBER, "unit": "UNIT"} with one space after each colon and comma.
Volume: {"value": 43.186, "unit": "kL"}
